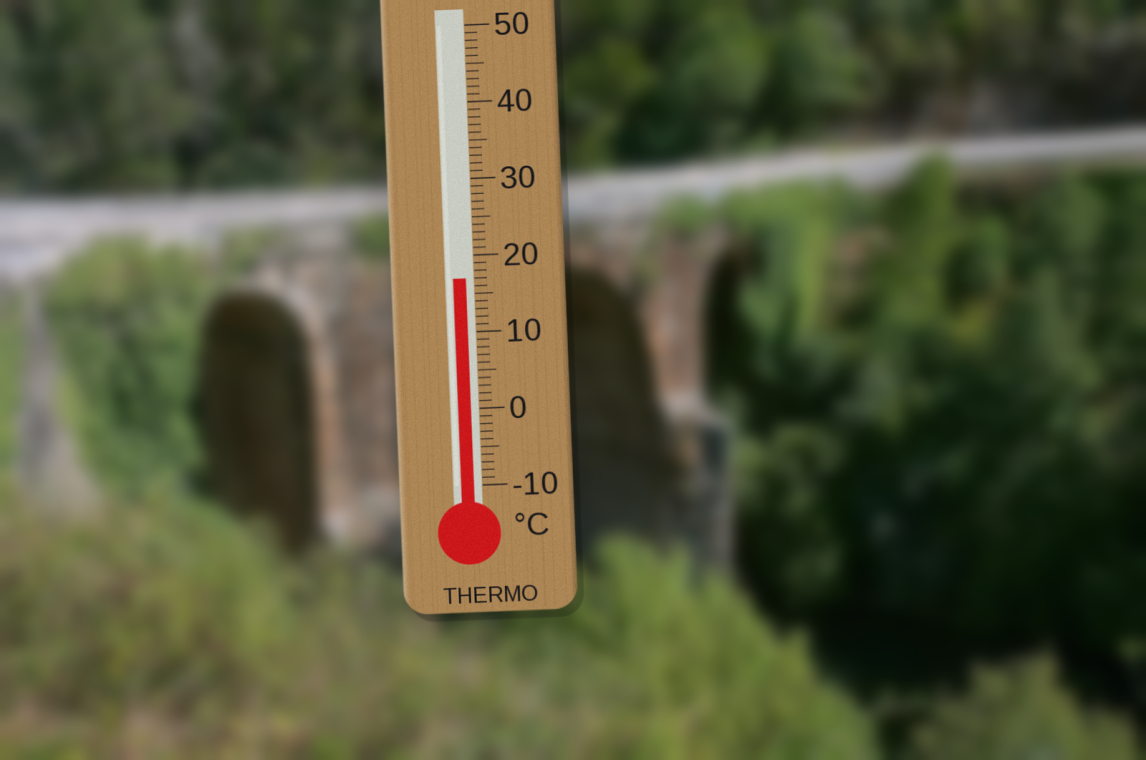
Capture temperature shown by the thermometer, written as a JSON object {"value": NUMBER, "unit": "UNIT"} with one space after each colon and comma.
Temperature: {"value": 17, "unit": "°C"}
